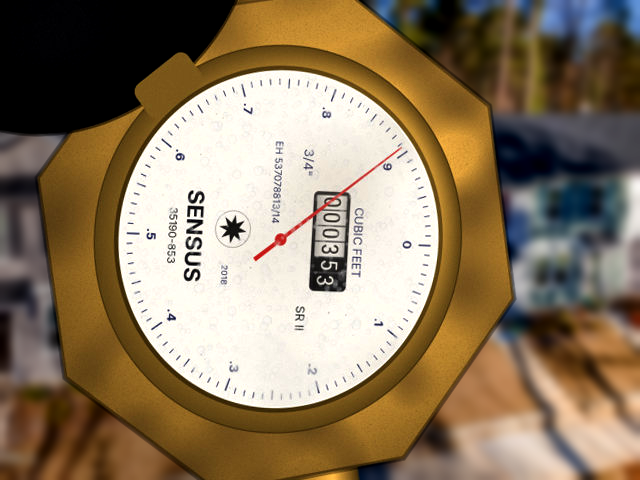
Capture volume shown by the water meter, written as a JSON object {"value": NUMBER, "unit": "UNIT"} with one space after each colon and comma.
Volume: {"value": 352.89, "unit": "ft³"}
